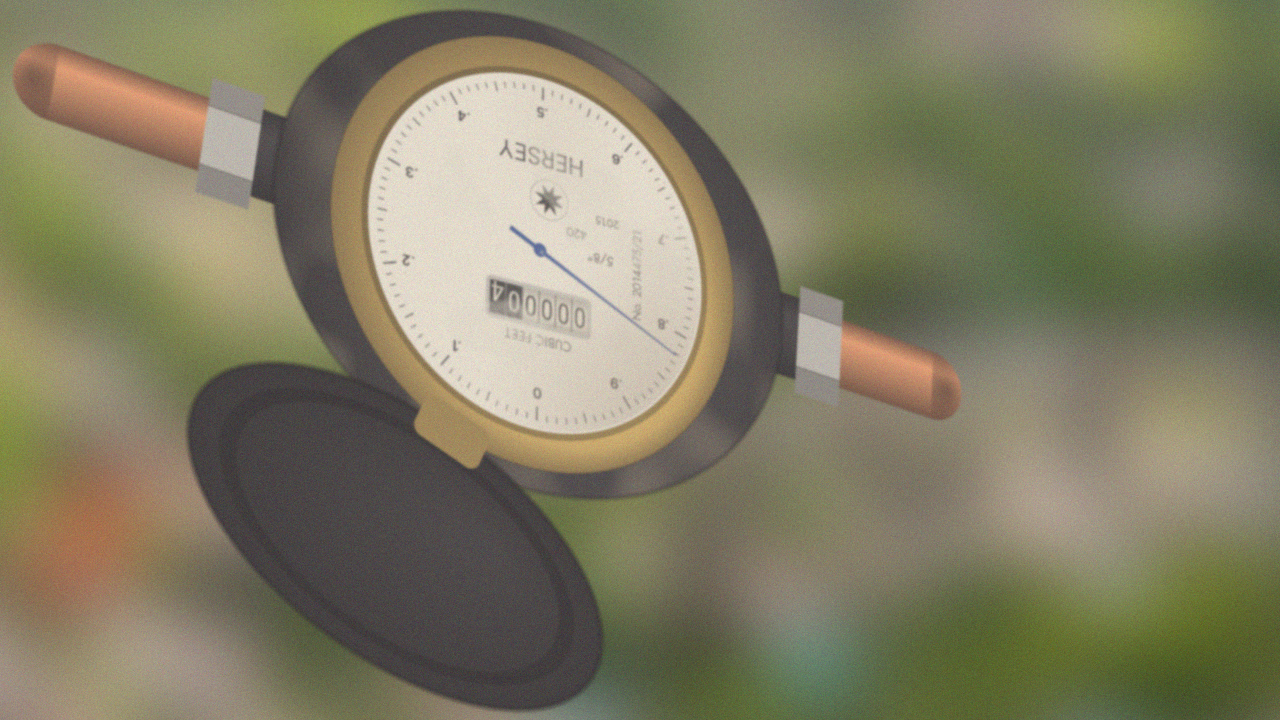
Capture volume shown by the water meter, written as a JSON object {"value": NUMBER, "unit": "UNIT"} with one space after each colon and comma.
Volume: {"value": 3.82, "unit": "ft³"}
